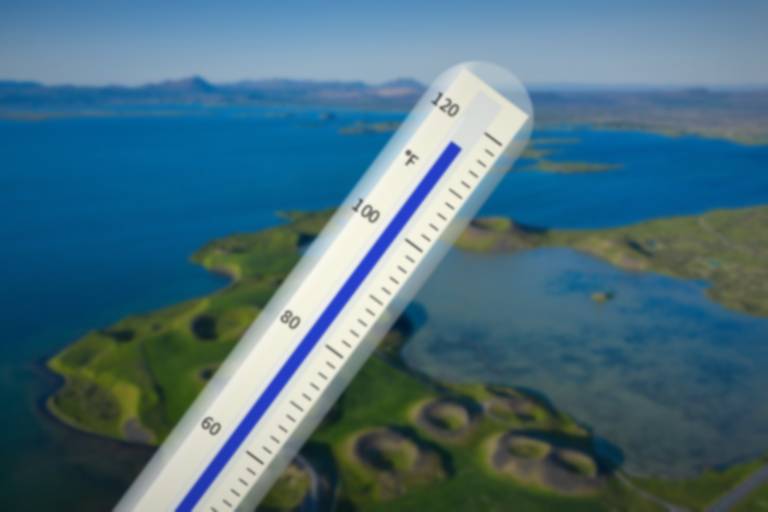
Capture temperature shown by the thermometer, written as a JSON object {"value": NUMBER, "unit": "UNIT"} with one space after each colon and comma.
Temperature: {"value": 116, "unit": "°F"}
